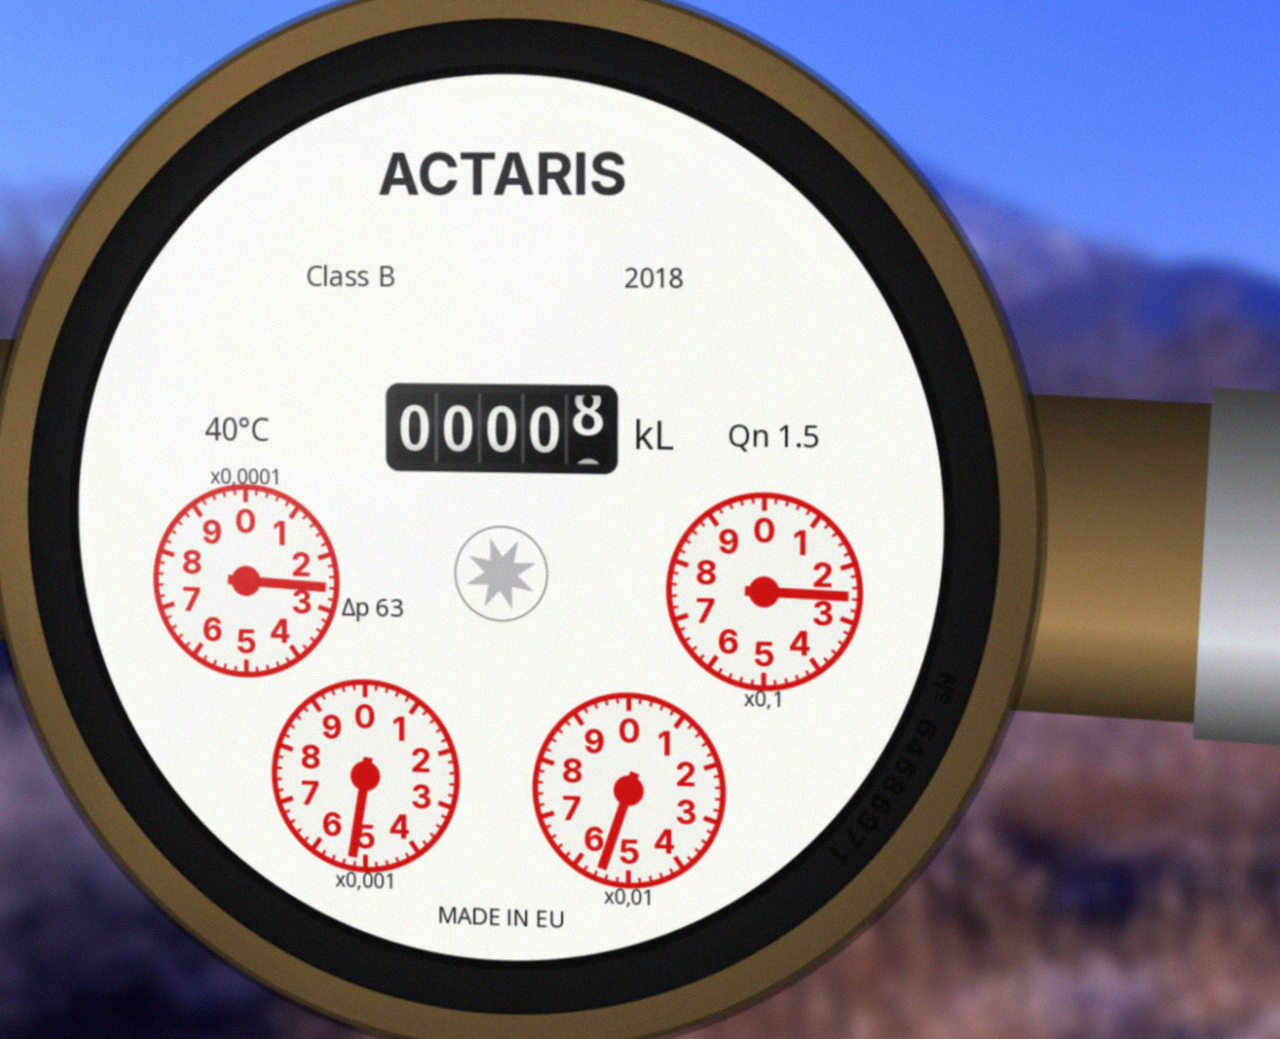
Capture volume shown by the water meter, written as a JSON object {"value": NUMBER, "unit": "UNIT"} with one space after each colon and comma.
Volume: {"value": 8.2552, "unit": "kL"}
